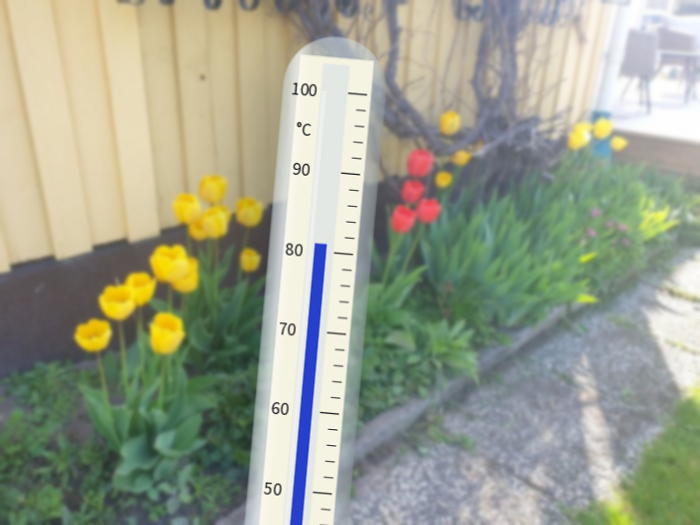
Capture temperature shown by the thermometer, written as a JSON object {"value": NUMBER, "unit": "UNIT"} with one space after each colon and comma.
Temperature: {"value": 81, "unit": "°C"}
